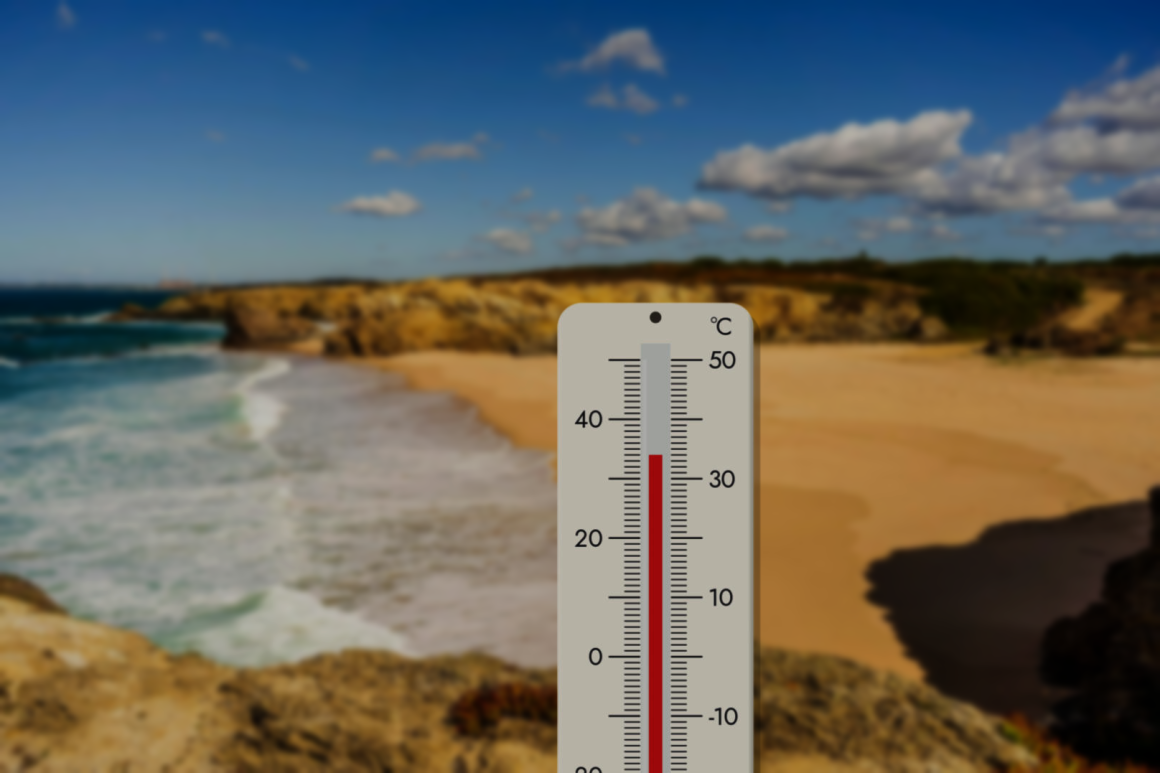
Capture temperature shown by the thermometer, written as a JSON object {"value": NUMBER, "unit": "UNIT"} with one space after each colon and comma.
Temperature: {"value": 34, "unit": "°C"}
